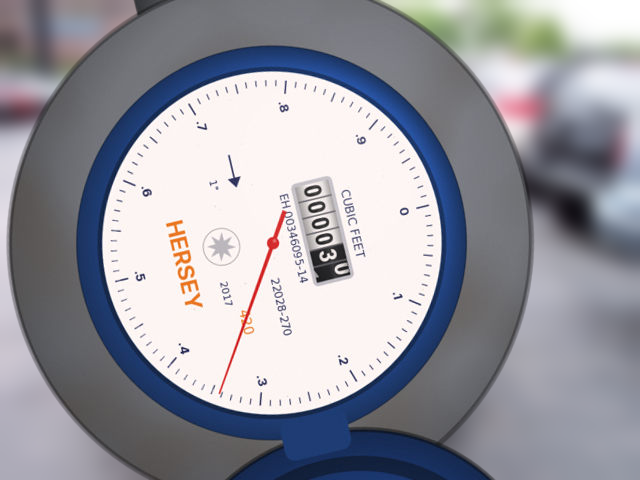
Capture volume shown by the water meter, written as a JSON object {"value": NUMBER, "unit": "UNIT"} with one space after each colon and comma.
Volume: {"value": 30.34, "unit": "ft³"}
